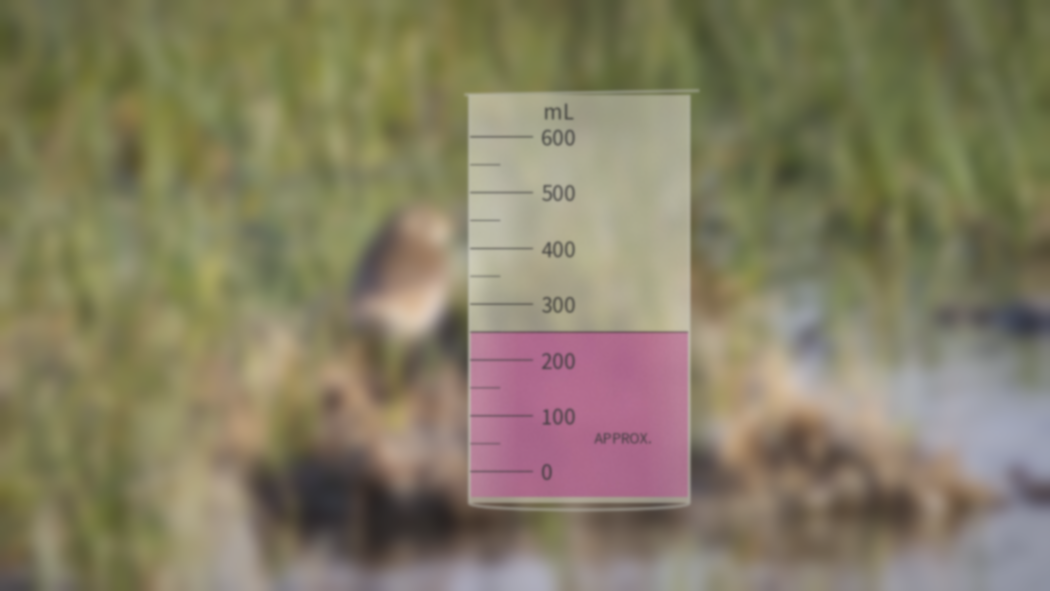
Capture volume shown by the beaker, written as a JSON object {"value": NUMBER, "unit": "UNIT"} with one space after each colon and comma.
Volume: {"value": 250, "unit": "mL"}
